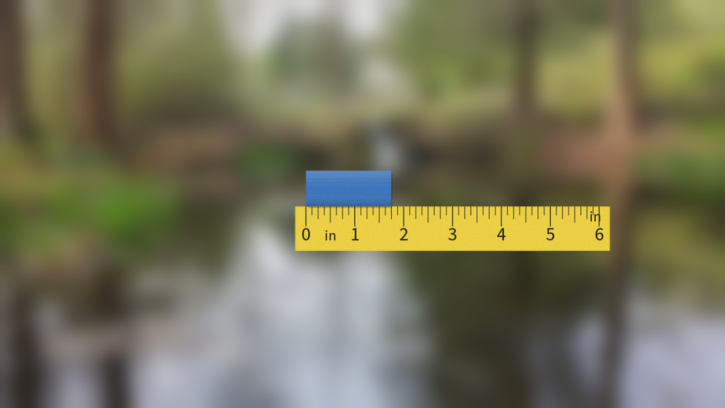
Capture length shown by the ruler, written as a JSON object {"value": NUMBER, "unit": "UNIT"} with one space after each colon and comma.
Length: {"value": 1.75, "unit": "in"}
